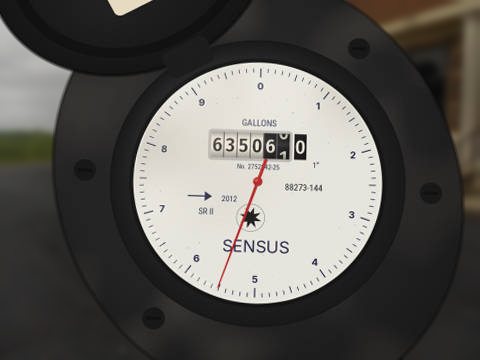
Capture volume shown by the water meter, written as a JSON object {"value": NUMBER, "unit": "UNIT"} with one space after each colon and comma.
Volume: {"value": 6350605.5, "unit": "gal"}
